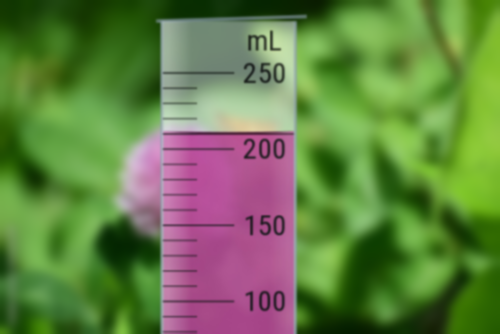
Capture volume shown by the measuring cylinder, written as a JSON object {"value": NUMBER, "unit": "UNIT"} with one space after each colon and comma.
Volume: {"value": 210, "unit": "mL"}
